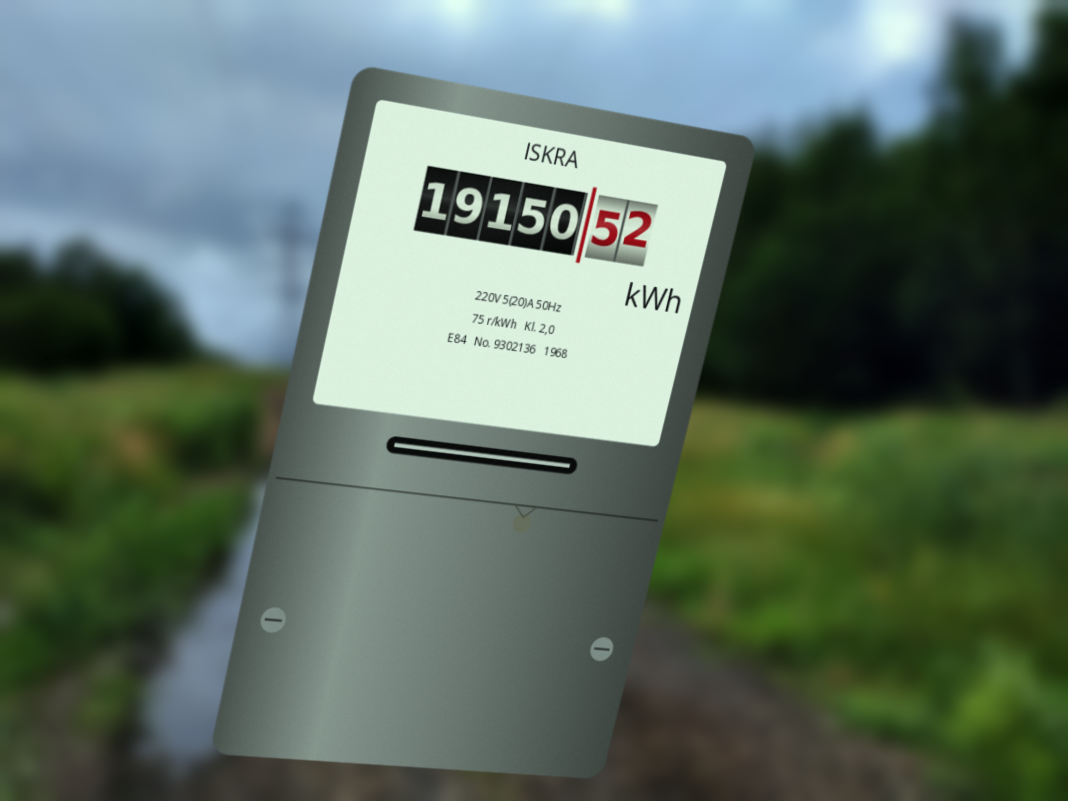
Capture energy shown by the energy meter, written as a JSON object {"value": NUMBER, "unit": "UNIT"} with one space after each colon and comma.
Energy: {"value": 19150.52, "unit": "kWh"}
